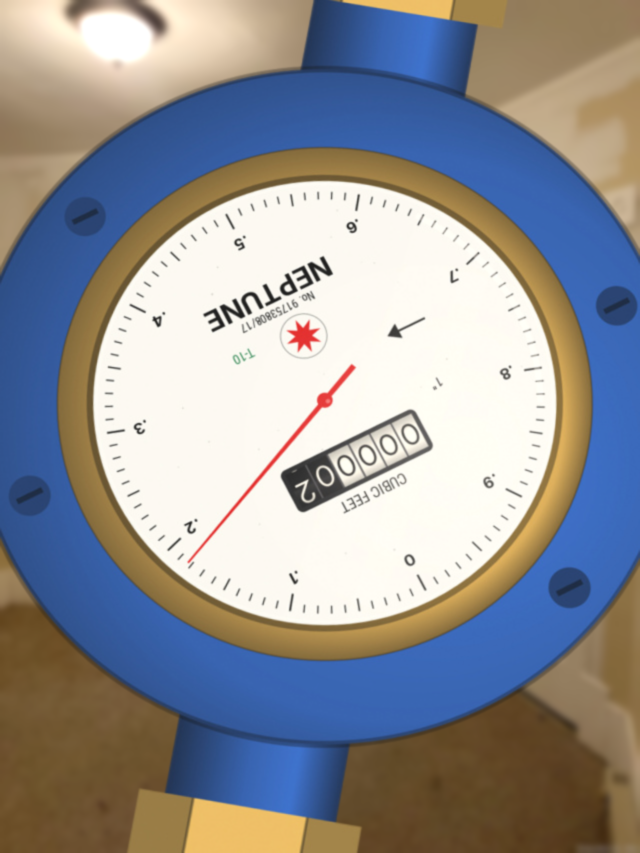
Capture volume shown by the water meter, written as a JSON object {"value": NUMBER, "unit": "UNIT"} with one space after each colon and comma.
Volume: {"value": 2.18, "unit": "ft³"}
